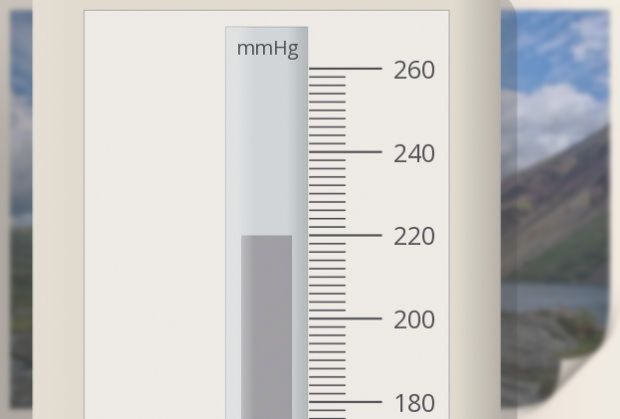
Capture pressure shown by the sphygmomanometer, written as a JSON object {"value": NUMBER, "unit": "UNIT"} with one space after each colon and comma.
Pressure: {"value": 220, "unit": "mmHg"}
